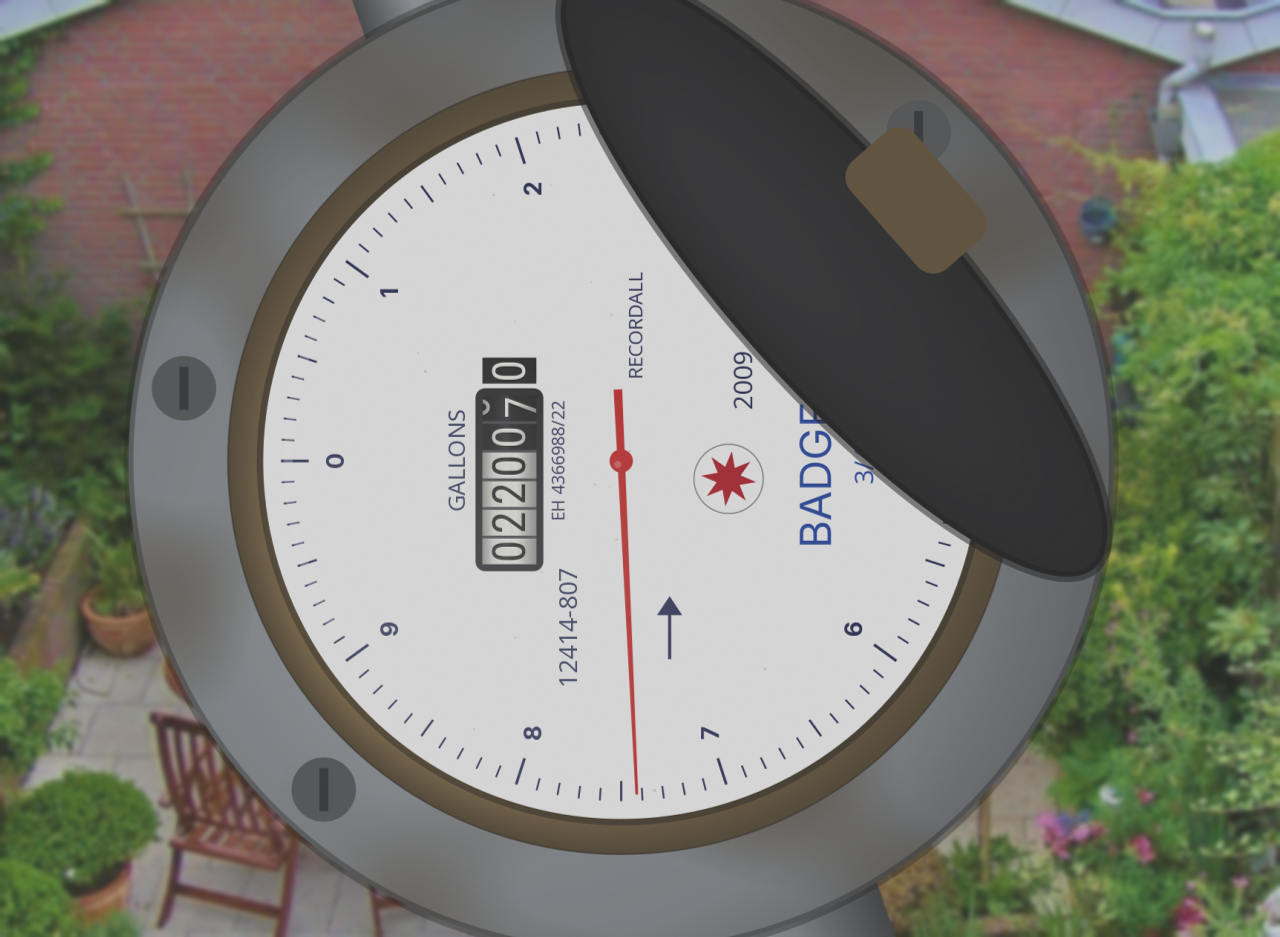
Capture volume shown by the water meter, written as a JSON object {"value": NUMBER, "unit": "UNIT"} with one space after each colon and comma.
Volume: {"value": 220067.4, "unit": "gal"}
